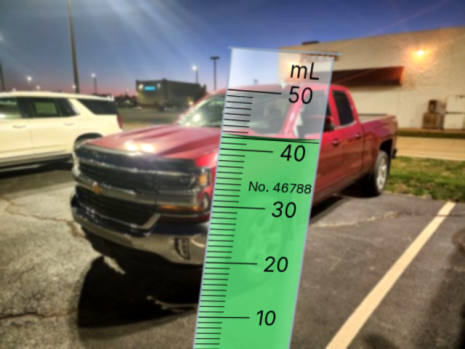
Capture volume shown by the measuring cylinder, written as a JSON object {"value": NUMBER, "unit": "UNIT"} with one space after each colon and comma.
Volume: {"value": 42, "unit": "mL"}
